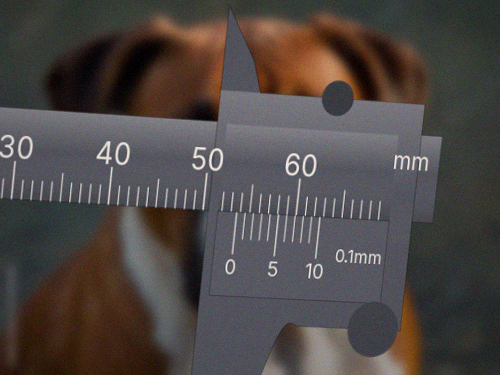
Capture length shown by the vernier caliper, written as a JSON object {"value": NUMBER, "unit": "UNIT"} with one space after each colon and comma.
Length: {"value": 53.6, "unit": "mm"}
